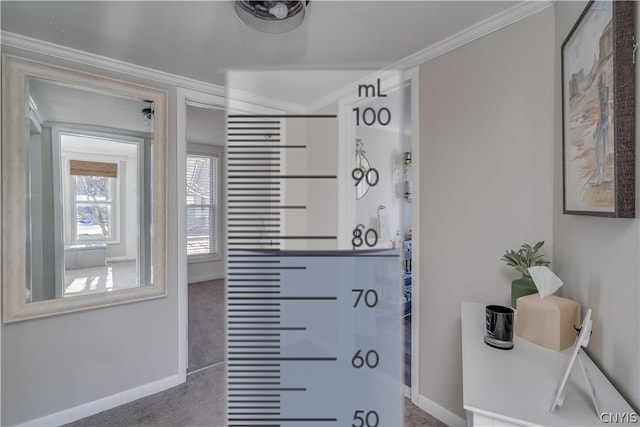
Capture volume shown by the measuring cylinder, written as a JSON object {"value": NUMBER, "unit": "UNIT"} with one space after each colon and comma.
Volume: {"value": 77, "unit": "mL"}
